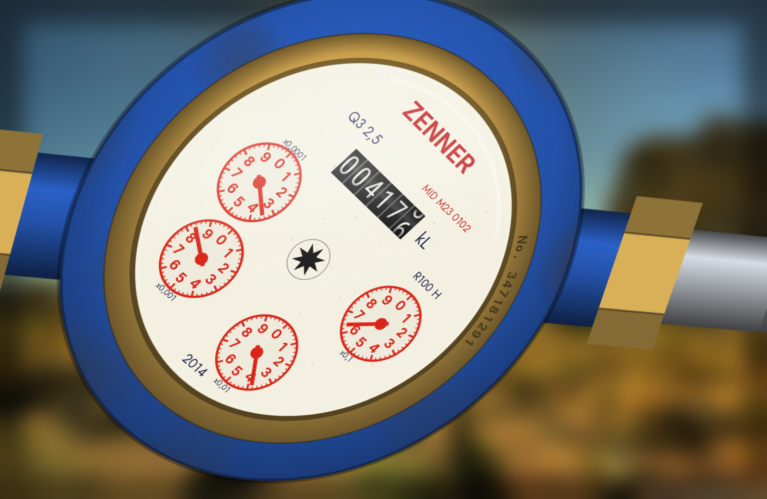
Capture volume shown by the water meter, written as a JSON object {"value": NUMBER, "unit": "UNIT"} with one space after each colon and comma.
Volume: {"value": 4175.6383, "unit": "kL"}
